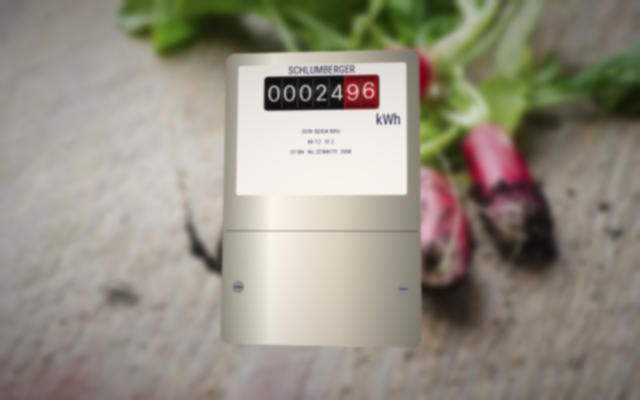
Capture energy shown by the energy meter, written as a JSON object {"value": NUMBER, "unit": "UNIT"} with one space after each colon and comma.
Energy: {"value": 24.96, "unit": "kWh"}
